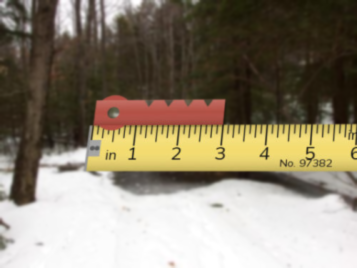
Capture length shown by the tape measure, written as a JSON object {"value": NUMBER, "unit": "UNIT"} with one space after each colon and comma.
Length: {"value": 3, "unit": "in"}
